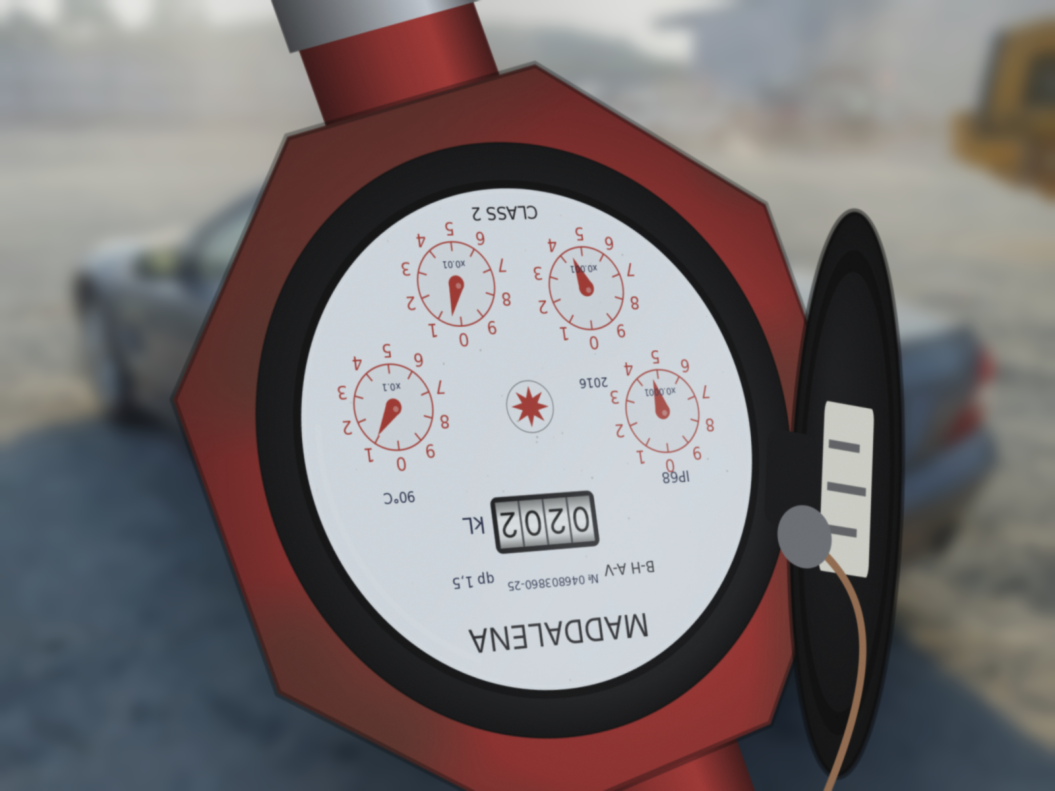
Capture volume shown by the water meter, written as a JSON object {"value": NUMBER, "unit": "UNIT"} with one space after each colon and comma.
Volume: {"value": 202.1044, "unit": "kL"}
